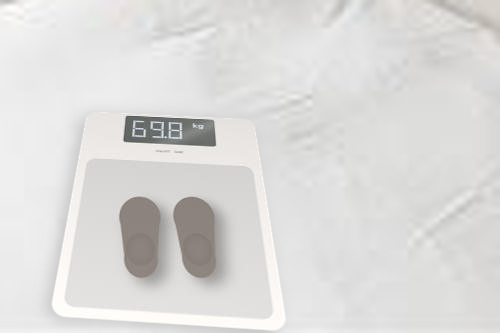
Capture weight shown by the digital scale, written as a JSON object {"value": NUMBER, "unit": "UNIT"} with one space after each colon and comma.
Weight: {"value": 69.8, "unit": "kg"}
